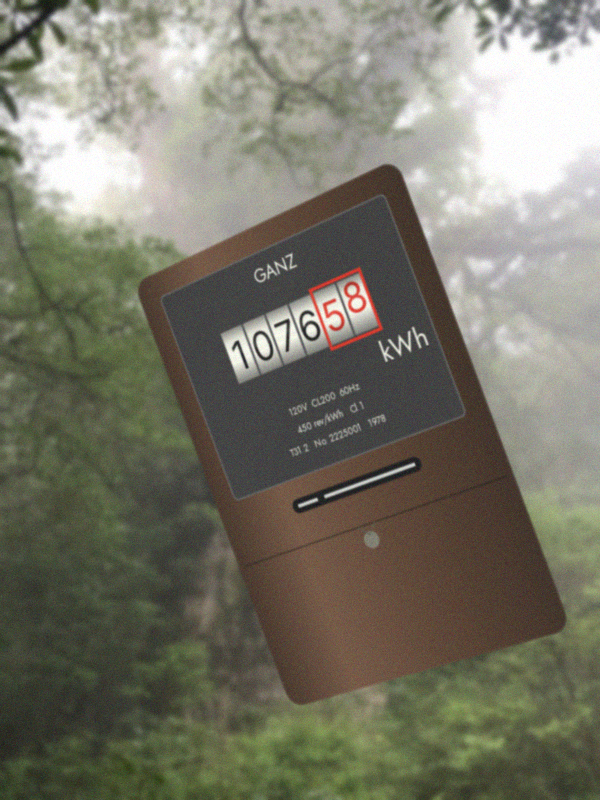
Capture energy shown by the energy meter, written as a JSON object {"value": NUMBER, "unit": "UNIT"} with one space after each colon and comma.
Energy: {"value": 1076.58, "unit": "kWh"}
